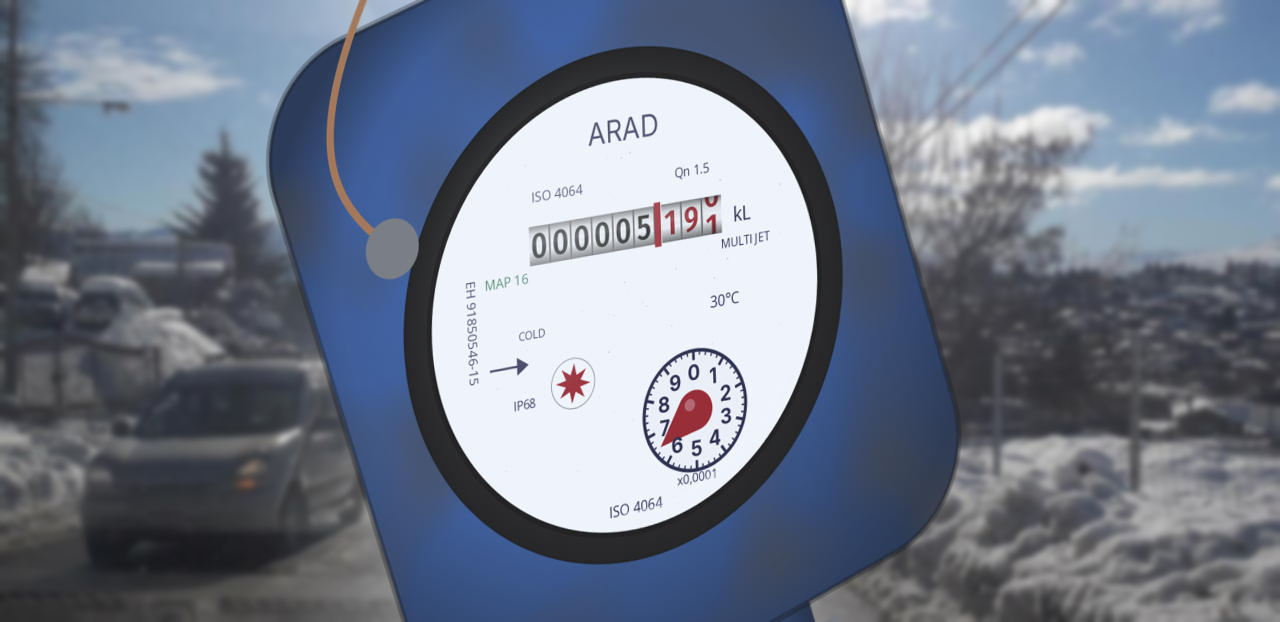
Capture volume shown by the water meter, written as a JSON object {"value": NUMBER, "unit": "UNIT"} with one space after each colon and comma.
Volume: {"value": 5.1906, "unit": "kL"}
